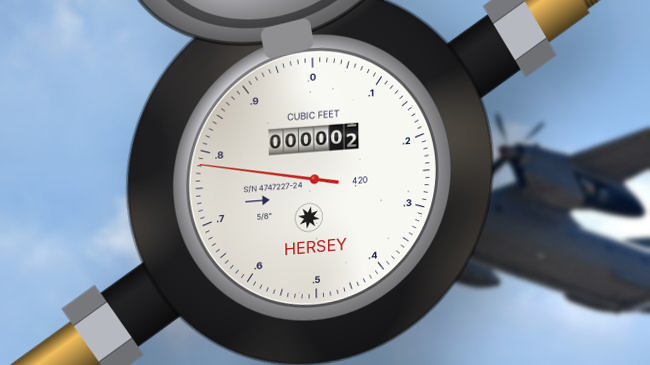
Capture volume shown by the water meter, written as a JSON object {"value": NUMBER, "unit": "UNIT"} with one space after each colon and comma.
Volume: {"value": 1.78, "unit": "ft³"}
